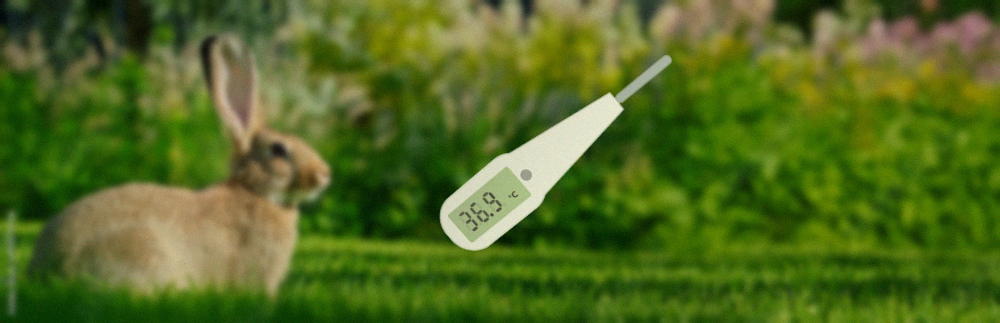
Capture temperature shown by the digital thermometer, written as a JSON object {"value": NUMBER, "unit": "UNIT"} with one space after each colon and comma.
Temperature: {"value": 36.9, "unit": "°C"}
